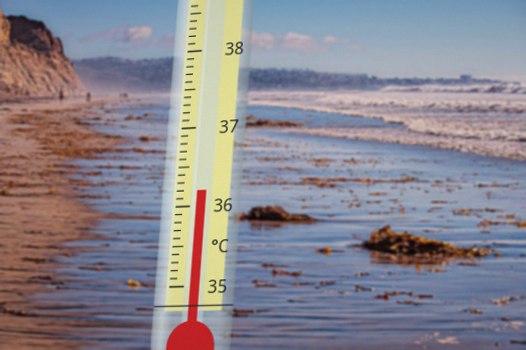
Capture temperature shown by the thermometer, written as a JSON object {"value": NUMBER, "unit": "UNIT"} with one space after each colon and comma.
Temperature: {"value": 36.2, "unit": "°C"}
